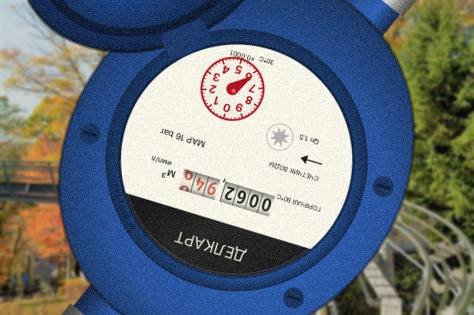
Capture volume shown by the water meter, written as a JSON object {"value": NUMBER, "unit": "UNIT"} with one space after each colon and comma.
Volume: {"value": 62.9486, "unit": "m³"}
